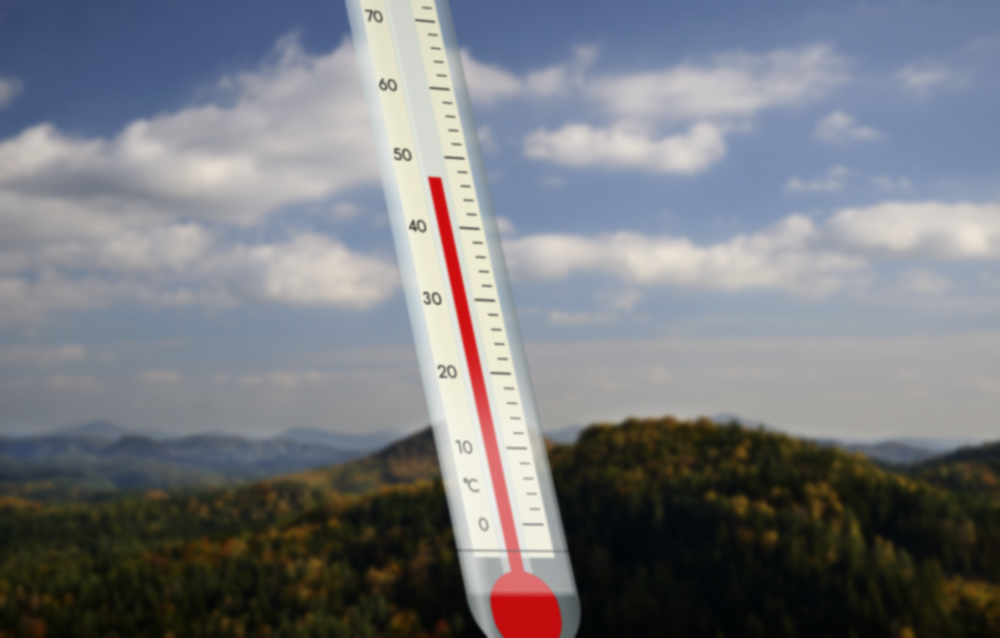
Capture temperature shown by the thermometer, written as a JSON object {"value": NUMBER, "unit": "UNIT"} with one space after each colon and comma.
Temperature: {"value": 47, "unit": "°C"}
